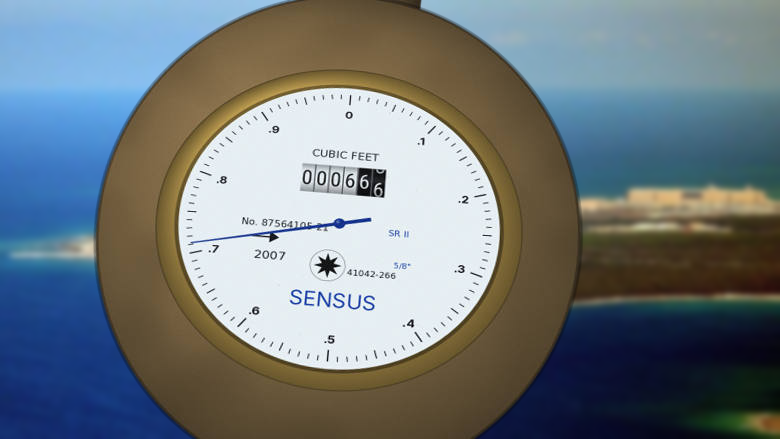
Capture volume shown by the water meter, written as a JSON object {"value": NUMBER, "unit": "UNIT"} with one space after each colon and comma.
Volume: {"value": 665.71, "unit": "ft³"}
